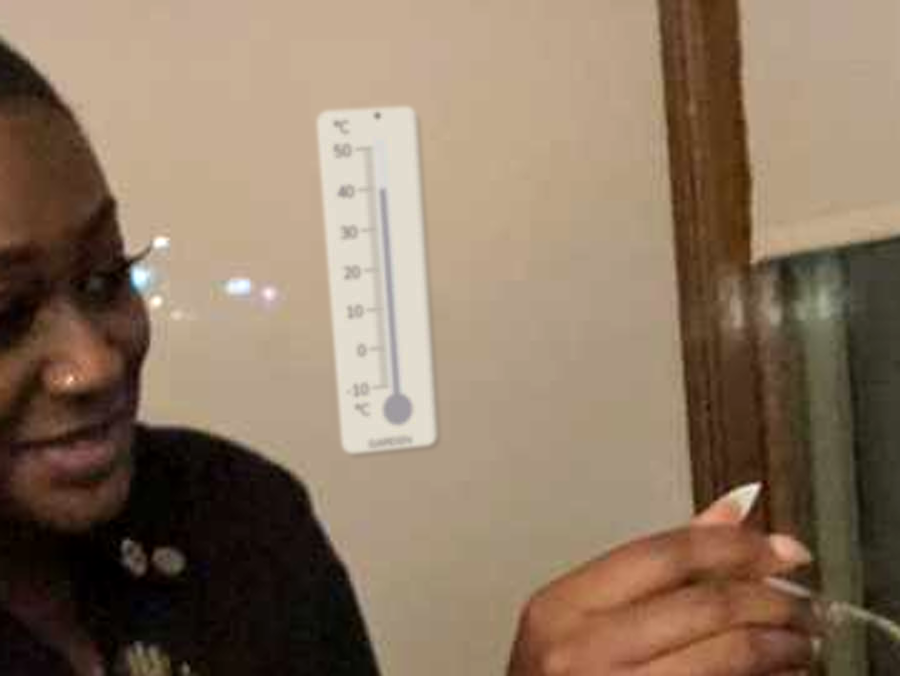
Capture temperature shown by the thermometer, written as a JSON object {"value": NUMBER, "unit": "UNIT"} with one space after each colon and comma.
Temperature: {"value": 40, "unit": "°C"}
